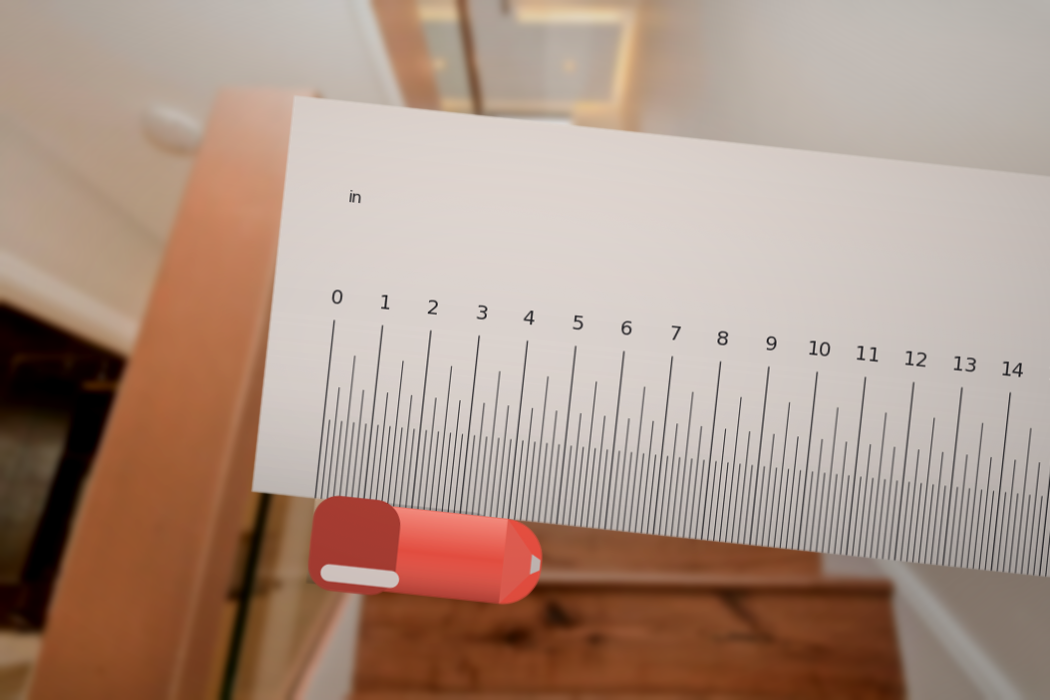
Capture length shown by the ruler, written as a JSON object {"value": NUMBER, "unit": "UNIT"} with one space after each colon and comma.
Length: {"value": 4.75, "unit": "in"}
